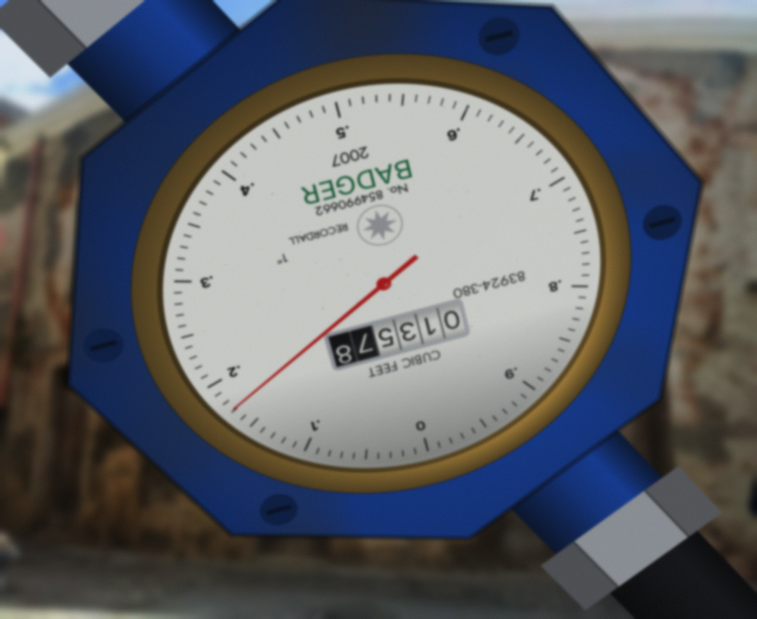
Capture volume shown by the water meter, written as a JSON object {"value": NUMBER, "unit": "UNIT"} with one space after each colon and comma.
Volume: {"value": 13578.17, "unit": "ft³"}
